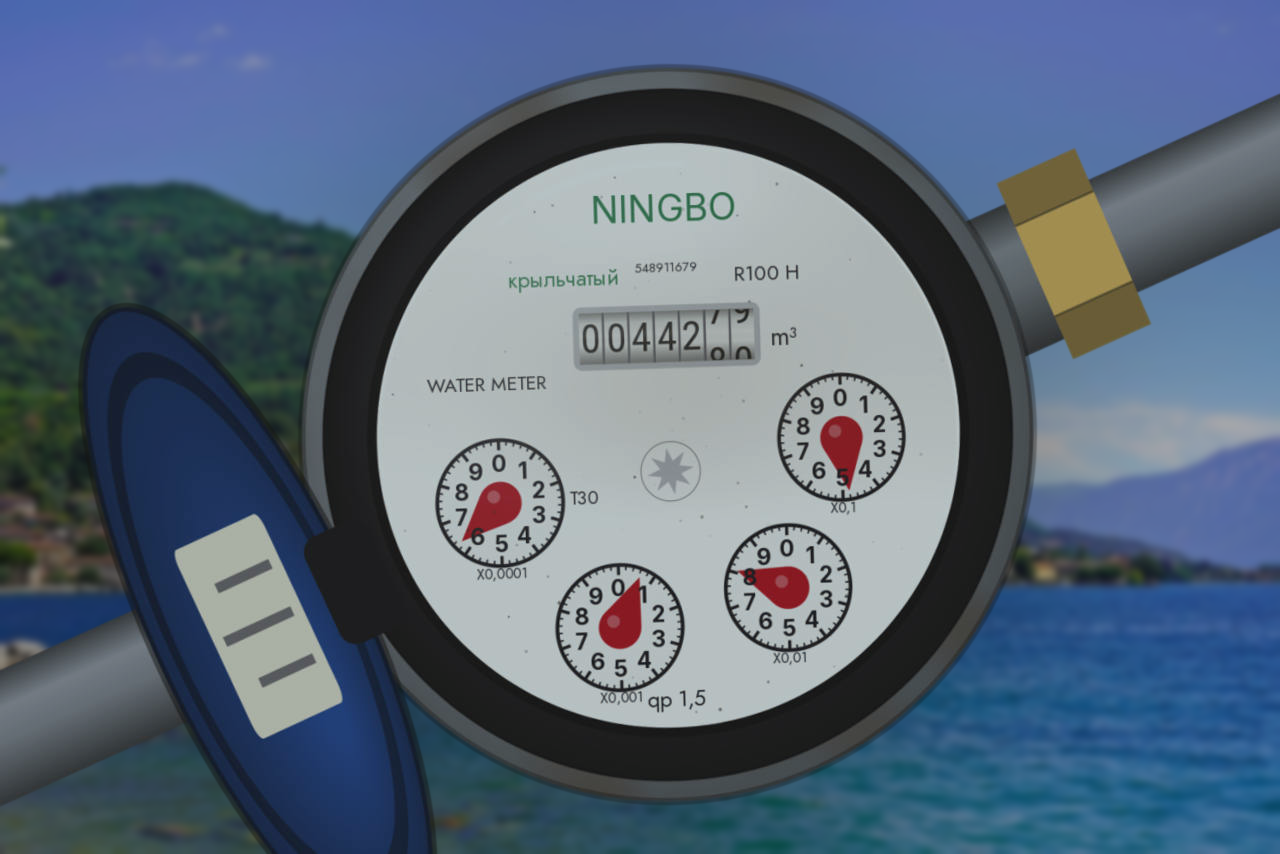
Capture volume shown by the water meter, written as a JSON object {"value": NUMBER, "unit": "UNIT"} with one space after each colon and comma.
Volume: {"value": 44279.4806, "unit": "m³"}
